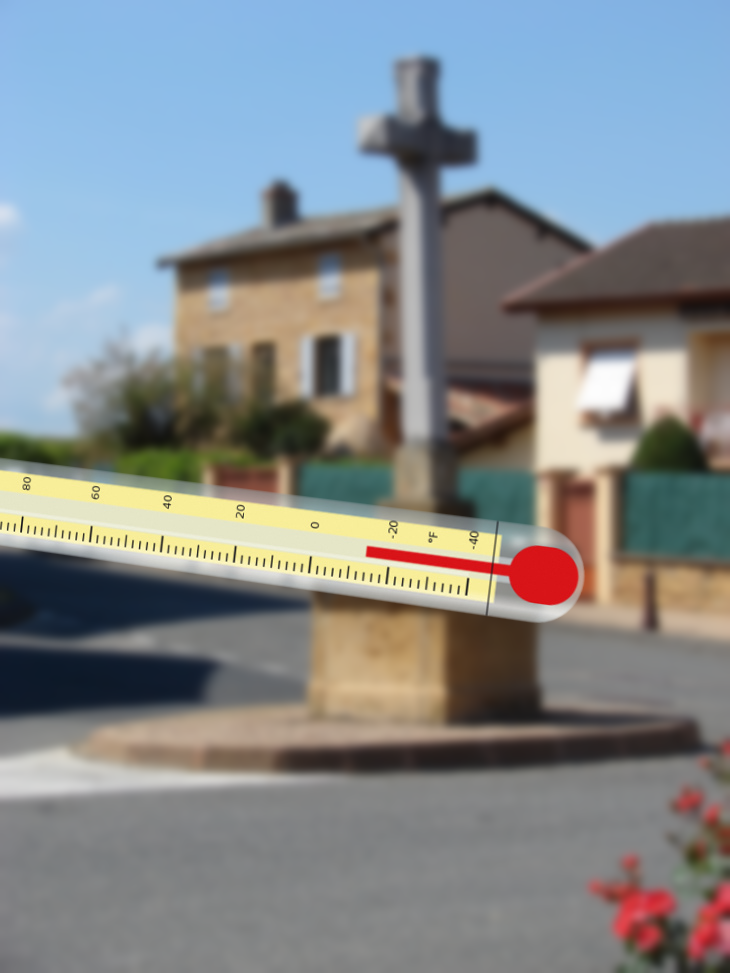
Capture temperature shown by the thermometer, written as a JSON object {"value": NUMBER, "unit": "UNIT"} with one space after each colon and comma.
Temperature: {"value": -14, "unit": "°F"}
